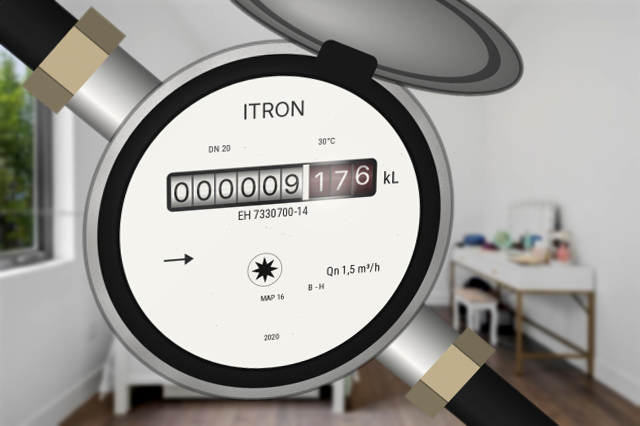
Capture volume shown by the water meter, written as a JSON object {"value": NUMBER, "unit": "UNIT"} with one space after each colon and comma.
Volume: {"value": 9.176, "unit": "kL"}
